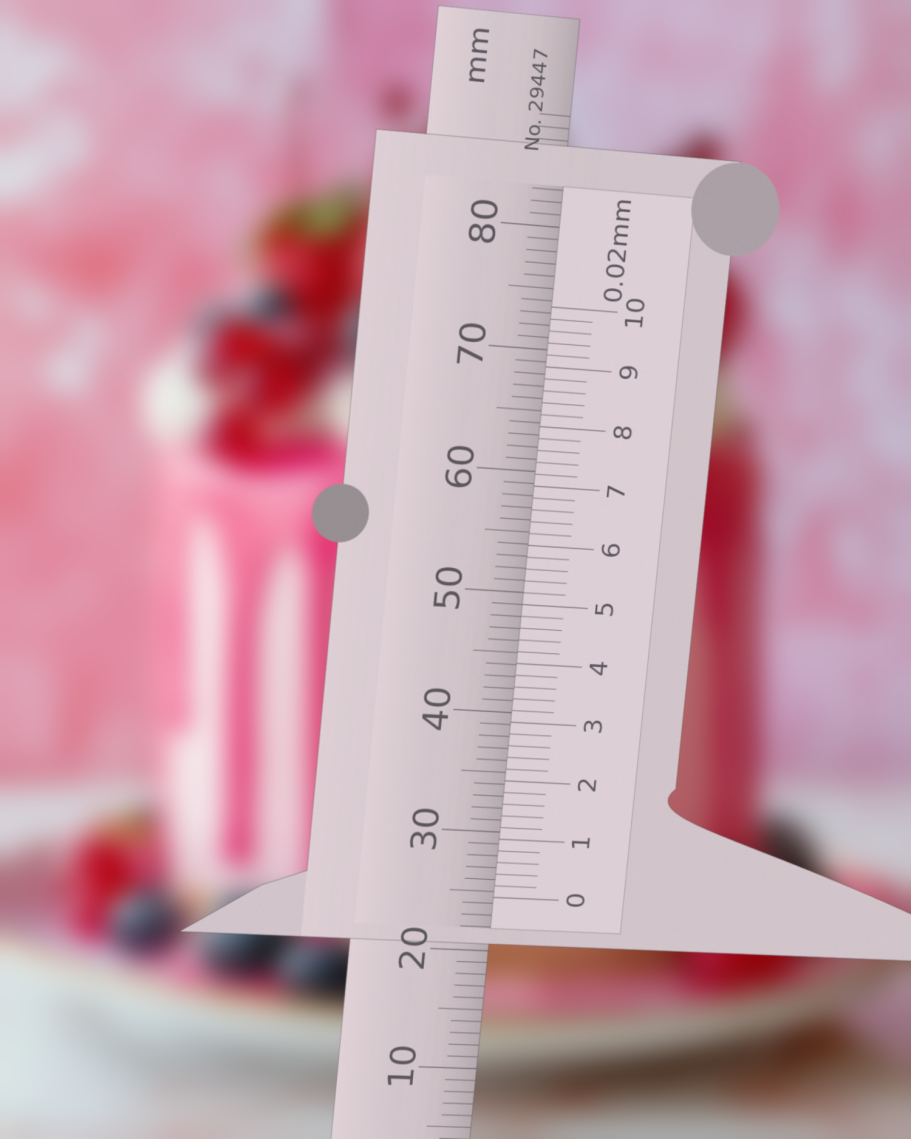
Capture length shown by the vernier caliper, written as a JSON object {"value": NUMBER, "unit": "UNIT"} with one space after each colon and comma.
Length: {"value": 24.5, "unit": "mm"}
